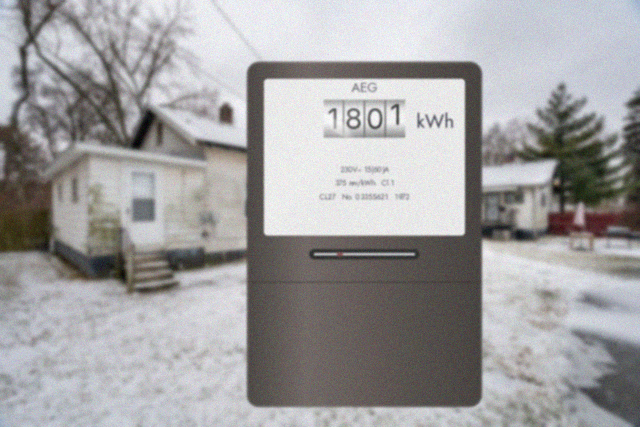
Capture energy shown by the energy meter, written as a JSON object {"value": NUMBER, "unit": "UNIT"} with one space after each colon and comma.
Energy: {"value": 1801, "unit": "kWh"}
